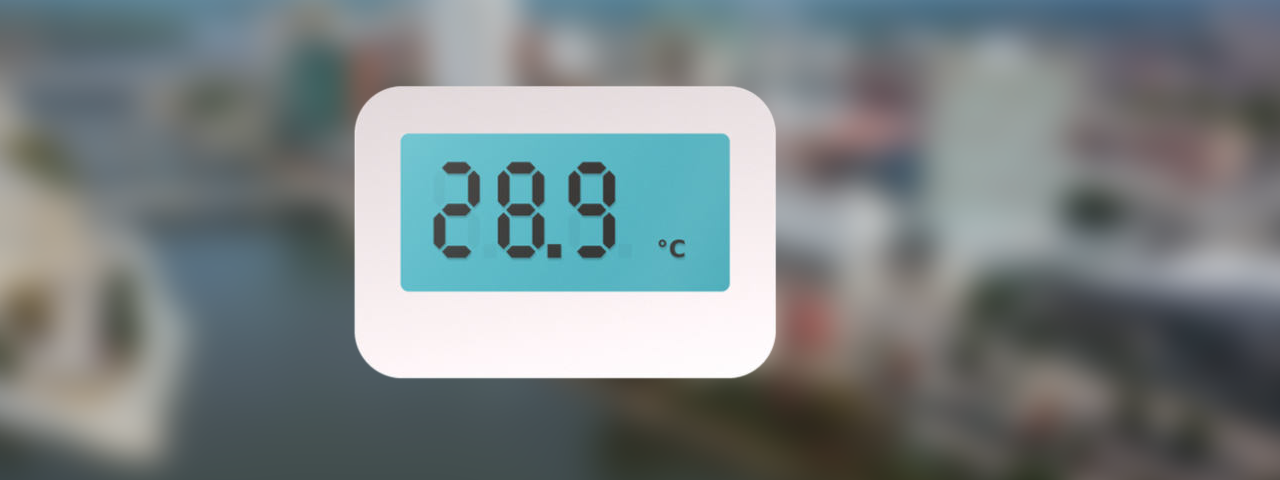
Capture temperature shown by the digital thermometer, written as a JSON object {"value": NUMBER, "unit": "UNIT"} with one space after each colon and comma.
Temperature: {"value": 28.9, "unit": "°C"}
